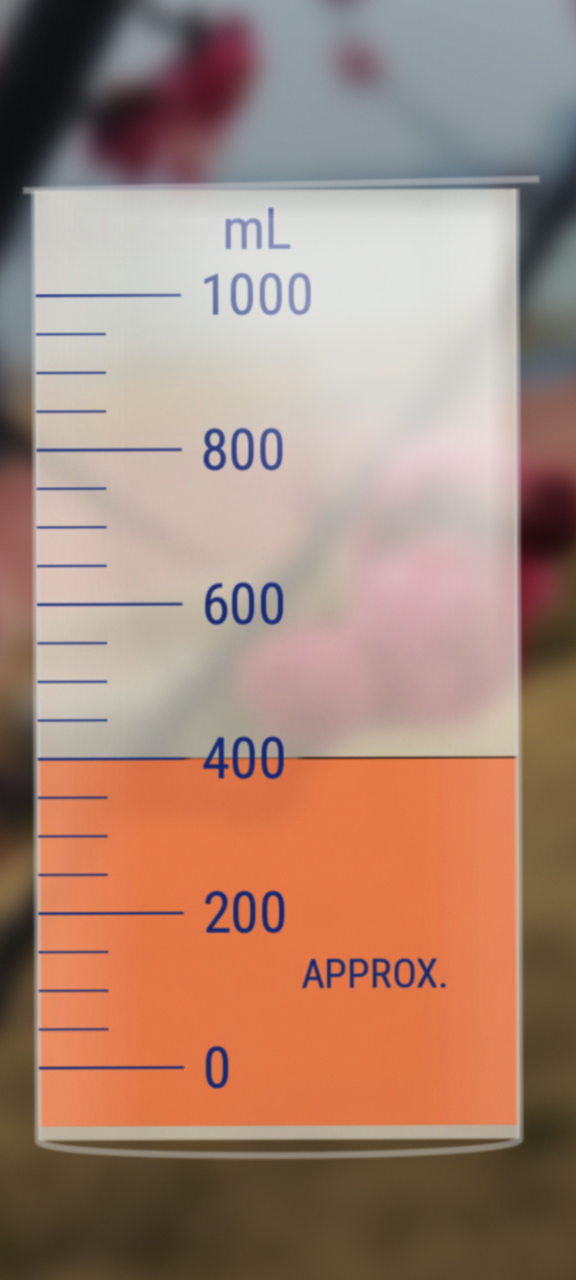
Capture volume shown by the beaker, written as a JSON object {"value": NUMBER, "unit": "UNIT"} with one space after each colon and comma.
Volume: {"value": 400, "unit": "mL"}
